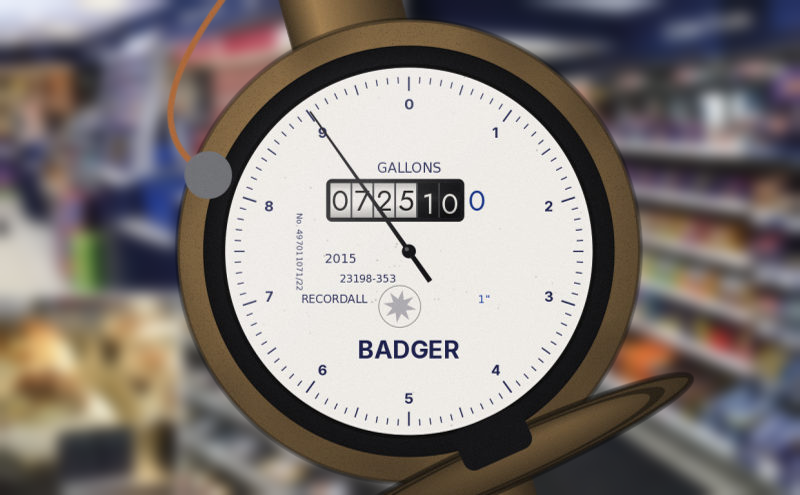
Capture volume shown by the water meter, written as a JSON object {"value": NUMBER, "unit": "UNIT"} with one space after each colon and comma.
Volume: {"value": 725099.0, "unit": "gal"}
